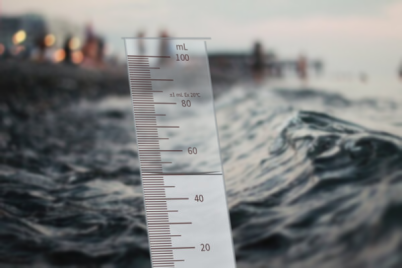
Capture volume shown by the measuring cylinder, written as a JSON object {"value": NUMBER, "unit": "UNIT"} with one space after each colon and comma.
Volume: {"value": 50, "unit": "mL"}
